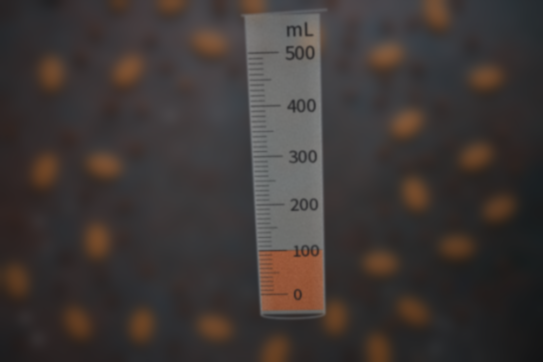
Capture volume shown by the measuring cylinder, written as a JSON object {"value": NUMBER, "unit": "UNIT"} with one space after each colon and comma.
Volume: {"value": 100, "unit": "mL"}
